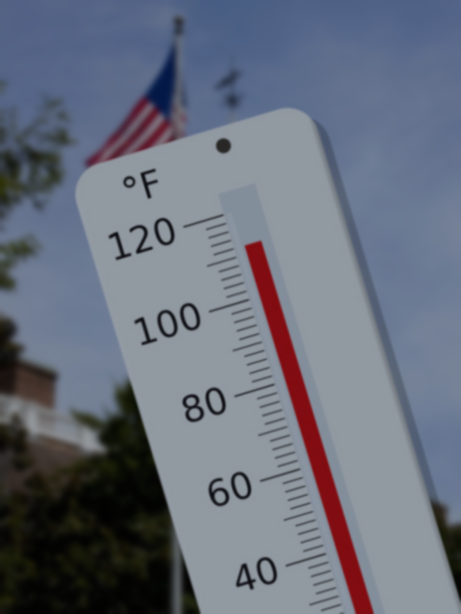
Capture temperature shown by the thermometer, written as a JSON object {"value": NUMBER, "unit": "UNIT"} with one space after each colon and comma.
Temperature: {"value": 112, "unit": "°F"}
